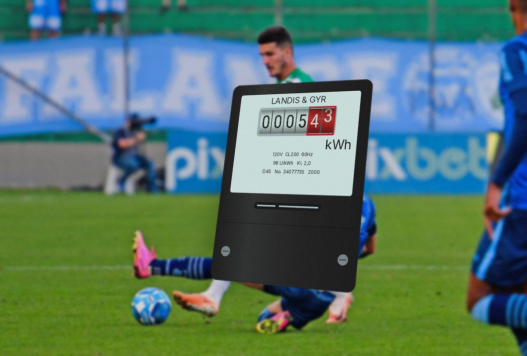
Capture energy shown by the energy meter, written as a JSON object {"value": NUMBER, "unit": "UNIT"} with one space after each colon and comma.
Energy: {"value": 5.43, "unit": "kWh"}
